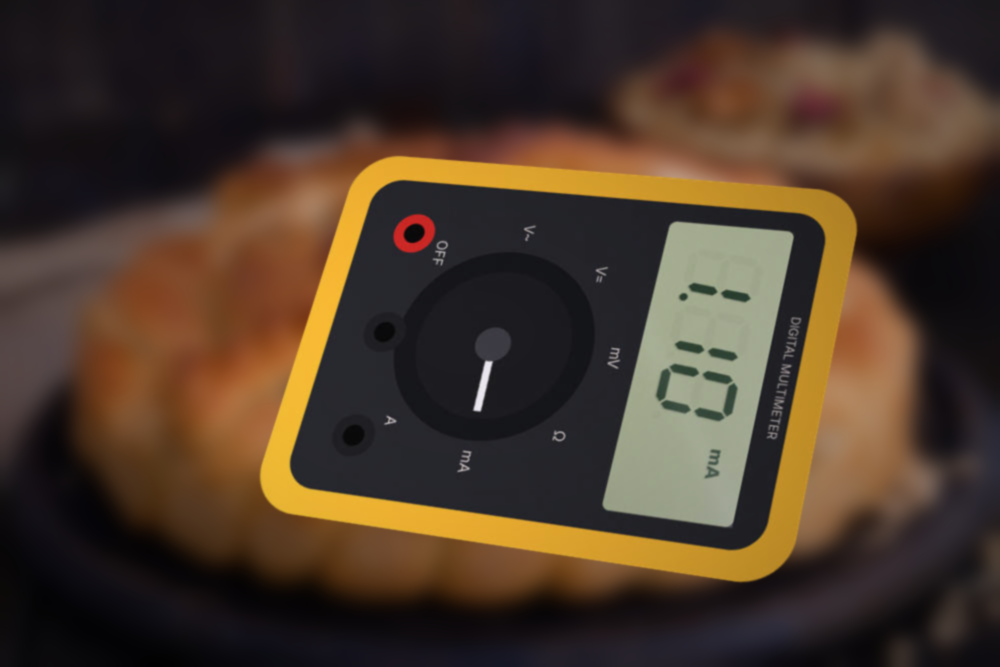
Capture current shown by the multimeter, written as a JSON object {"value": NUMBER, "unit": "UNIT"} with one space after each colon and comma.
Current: {"value": 1.10, "unit": "mA"}
